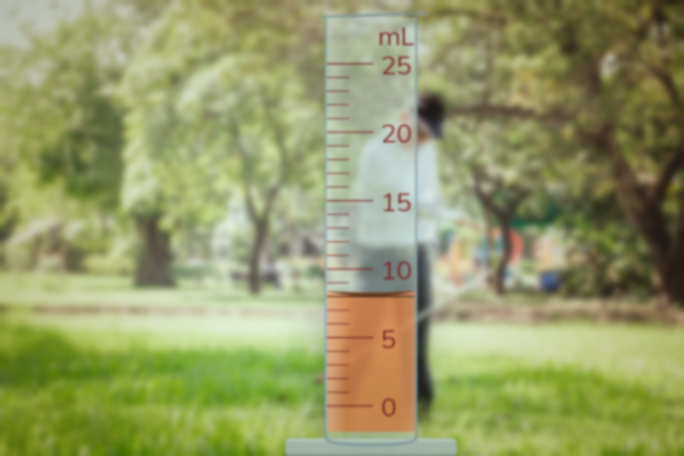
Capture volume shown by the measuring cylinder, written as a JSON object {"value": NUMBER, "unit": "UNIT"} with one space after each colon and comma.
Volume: {"value": 8, "unit": "mL"}
